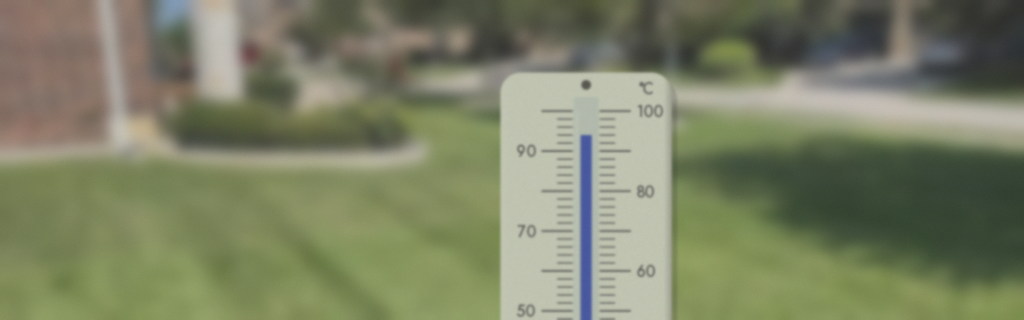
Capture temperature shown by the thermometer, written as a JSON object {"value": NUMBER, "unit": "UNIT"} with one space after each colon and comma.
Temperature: {"value": 94, "unit": "°C"}
